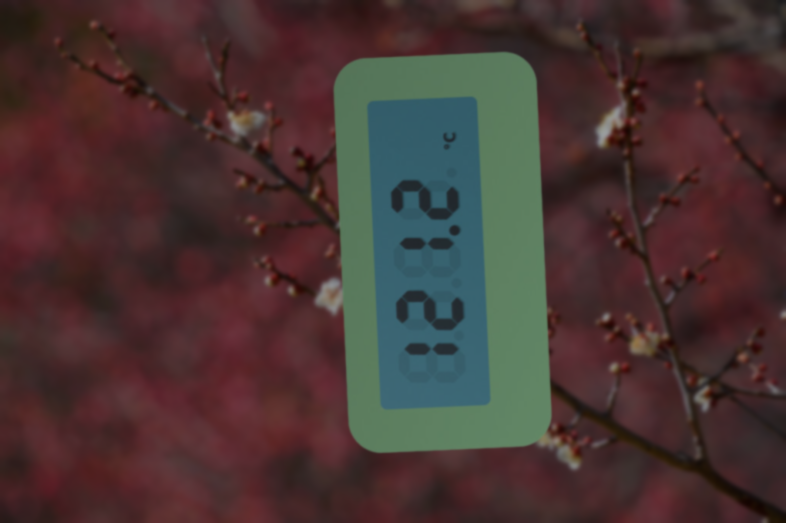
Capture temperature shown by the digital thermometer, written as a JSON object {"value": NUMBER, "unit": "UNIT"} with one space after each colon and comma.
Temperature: {"value": 121.2, "unit": "°C"}
